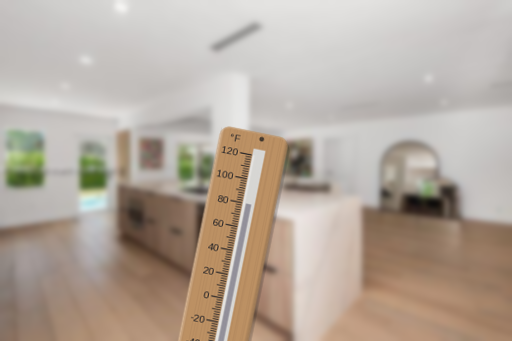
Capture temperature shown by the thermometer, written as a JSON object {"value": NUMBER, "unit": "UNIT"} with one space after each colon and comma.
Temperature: {"value": 80, "unit": "°F"}
